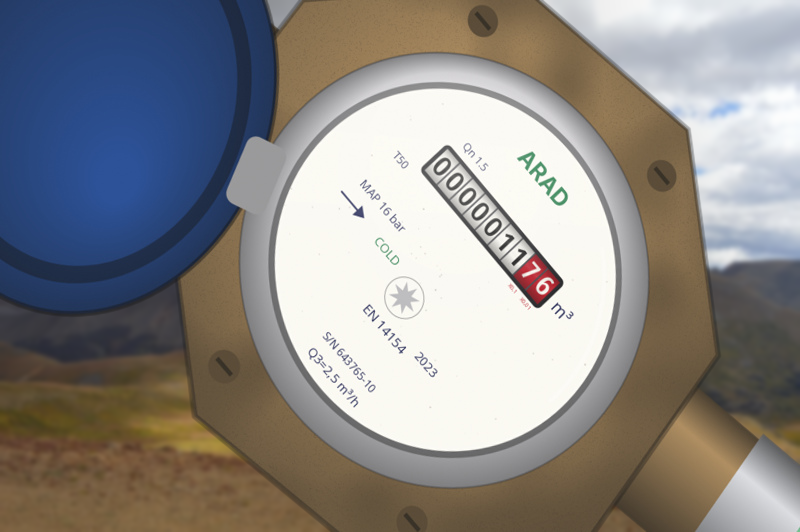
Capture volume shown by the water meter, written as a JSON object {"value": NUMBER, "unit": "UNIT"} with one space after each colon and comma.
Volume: {"value": 11.76, "unit": "m³"}
